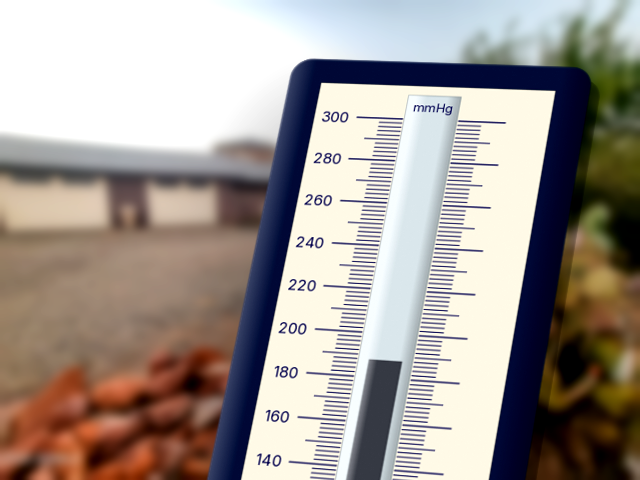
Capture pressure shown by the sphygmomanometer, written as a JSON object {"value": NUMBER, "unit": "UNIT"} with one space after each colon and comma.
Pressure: {"value": 188, "unit": "mmHg"}
